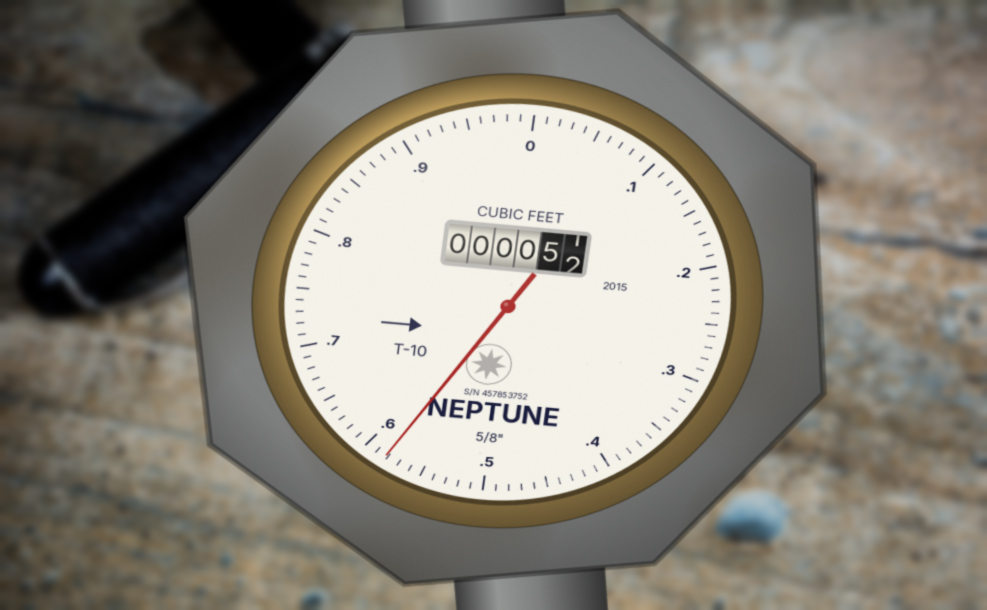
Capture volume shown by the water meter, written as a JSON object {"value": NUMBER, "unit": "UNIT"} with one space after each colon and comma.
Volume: {"value": 51.58, "unit": "ft³"}
